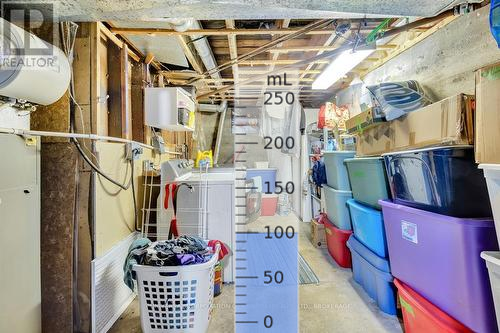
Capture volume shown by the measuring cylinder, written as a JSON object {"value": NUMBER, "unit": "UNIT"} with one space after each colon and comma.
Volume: {"value": 100, "unit": "mL"}
